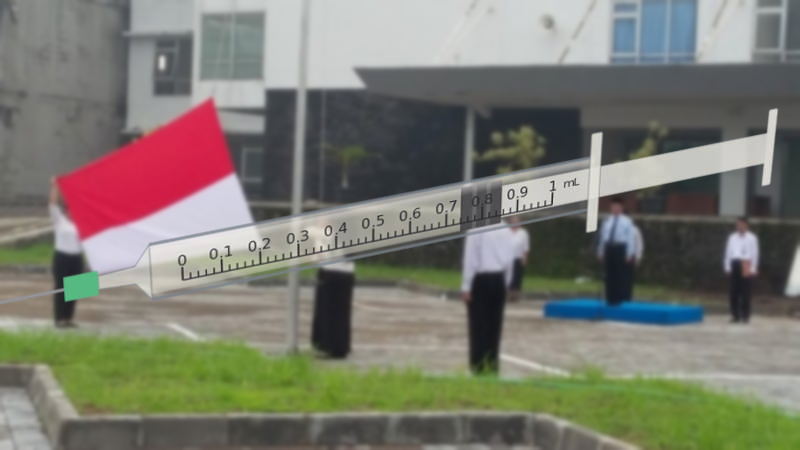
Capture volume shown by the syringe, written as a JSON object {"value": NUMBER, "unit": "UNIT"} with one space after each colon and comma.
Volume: {"value": 0.74, "unit": "mL"}
